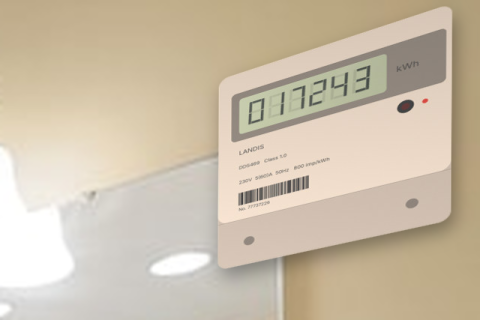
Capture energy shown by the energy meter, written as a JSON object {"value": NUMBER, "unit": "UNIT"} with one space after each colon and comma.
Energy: {"value": 17243, "unit": "kWh"}
